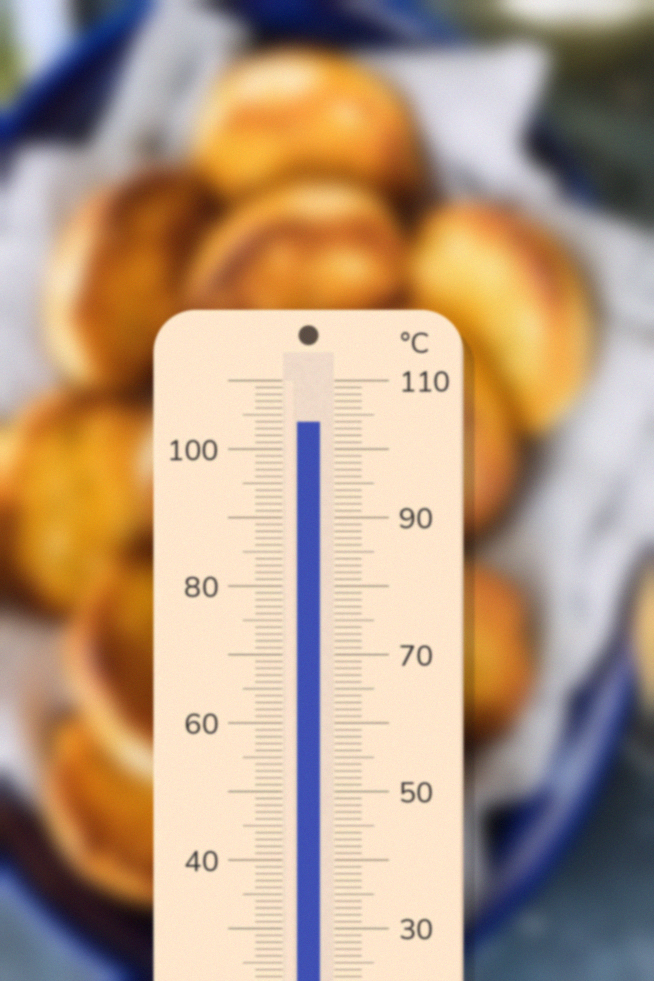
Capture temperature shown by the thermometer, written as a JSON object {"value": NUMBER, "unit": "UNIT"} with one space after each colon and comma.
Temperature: {"value": 104, "unit": "°C"}
